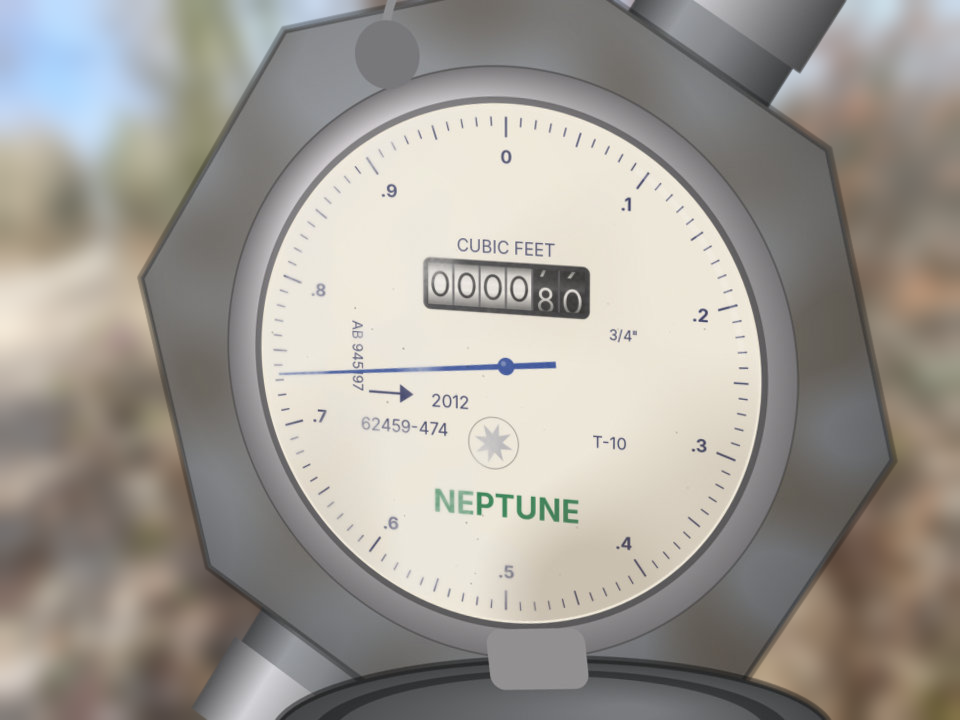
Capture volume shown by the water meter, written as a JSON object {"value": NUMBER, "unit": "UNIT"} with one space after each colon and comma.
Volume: {"value": 79.73, "unit": "ft³"}
